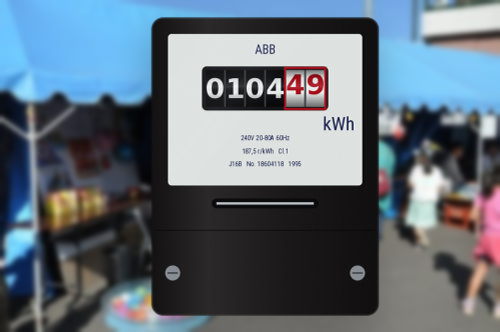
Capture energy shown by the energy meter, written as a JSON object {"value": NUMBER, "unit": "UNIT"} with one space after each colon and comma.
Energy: {"value": 104.49, "unit": "kWh"}
